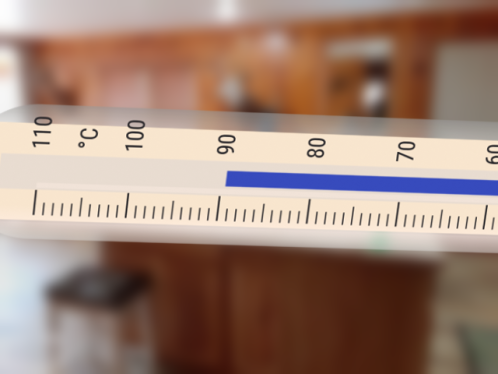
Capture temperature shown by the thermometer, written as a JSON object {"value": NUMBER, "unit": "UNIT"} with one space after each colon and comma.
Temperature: {"value": 89.5, "unit": "°C"}
